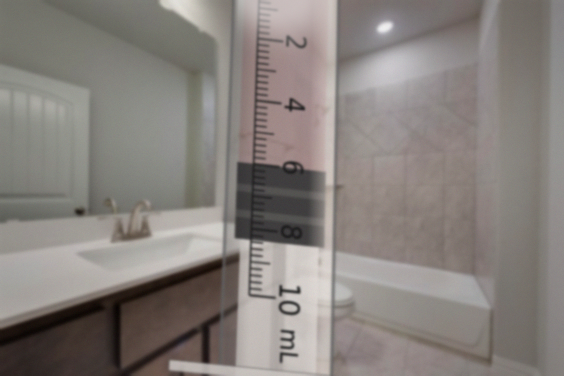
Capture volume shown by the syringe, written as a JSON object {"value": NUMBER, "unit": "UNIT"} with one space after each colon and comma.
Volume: {"value": 6, "unit": "mL"}
